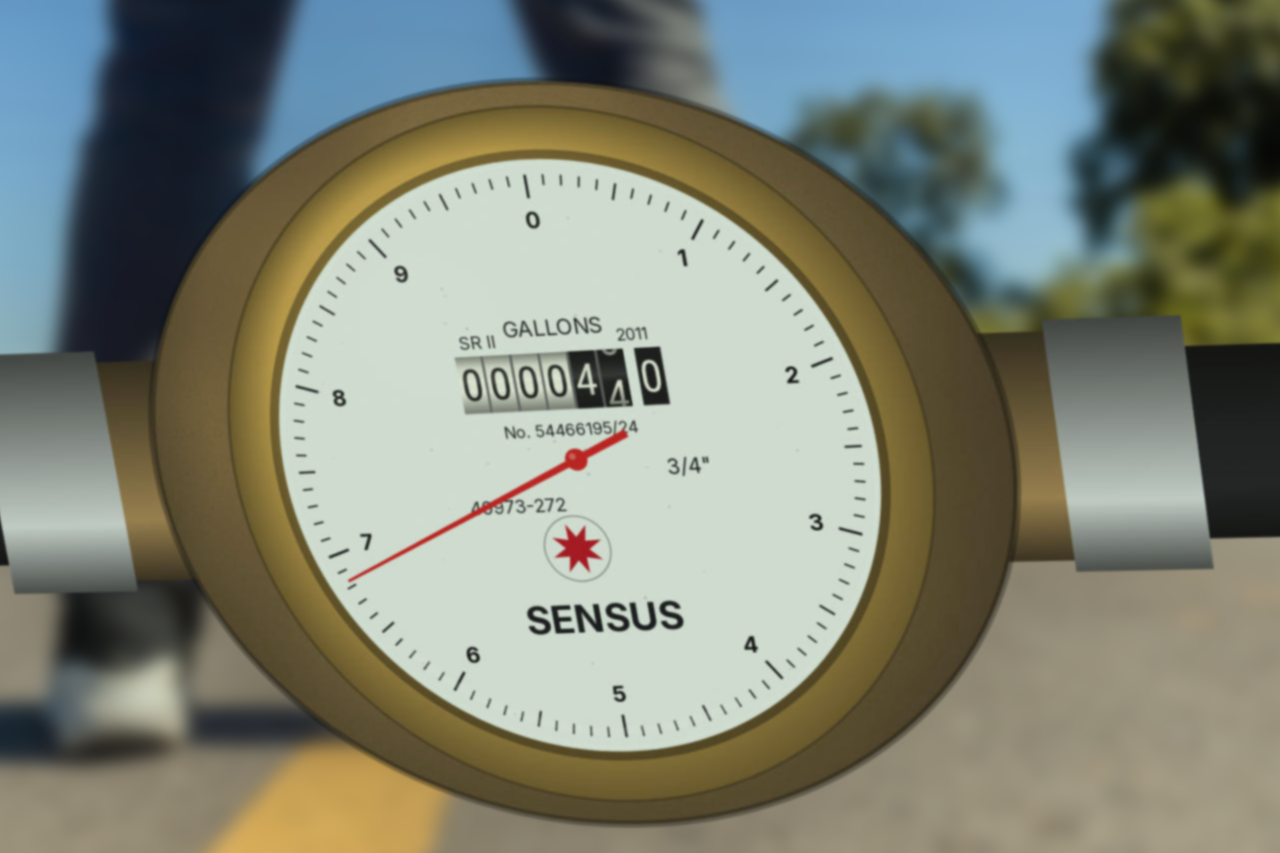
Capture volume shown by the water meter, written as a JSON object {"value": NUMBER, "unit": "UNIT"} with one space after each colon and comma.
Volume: {"value": 436.8, "unit": "gal"}
